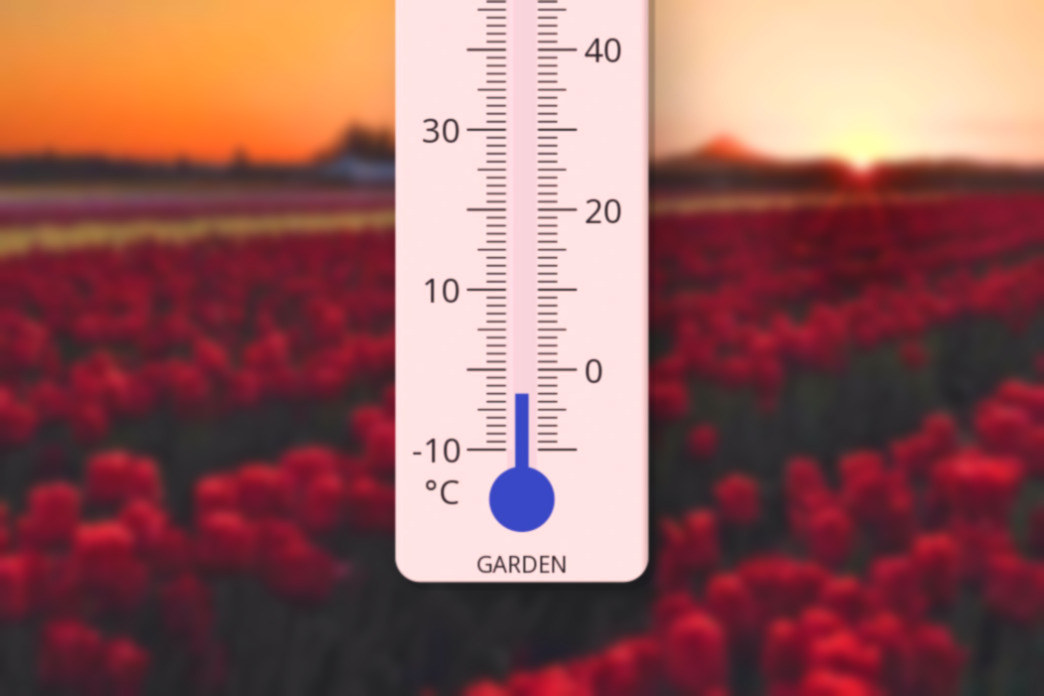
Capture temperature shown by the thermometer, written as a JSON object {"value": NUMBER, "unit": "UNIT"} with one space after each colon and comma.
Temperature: {"value": -3, "unit": "°C"}
